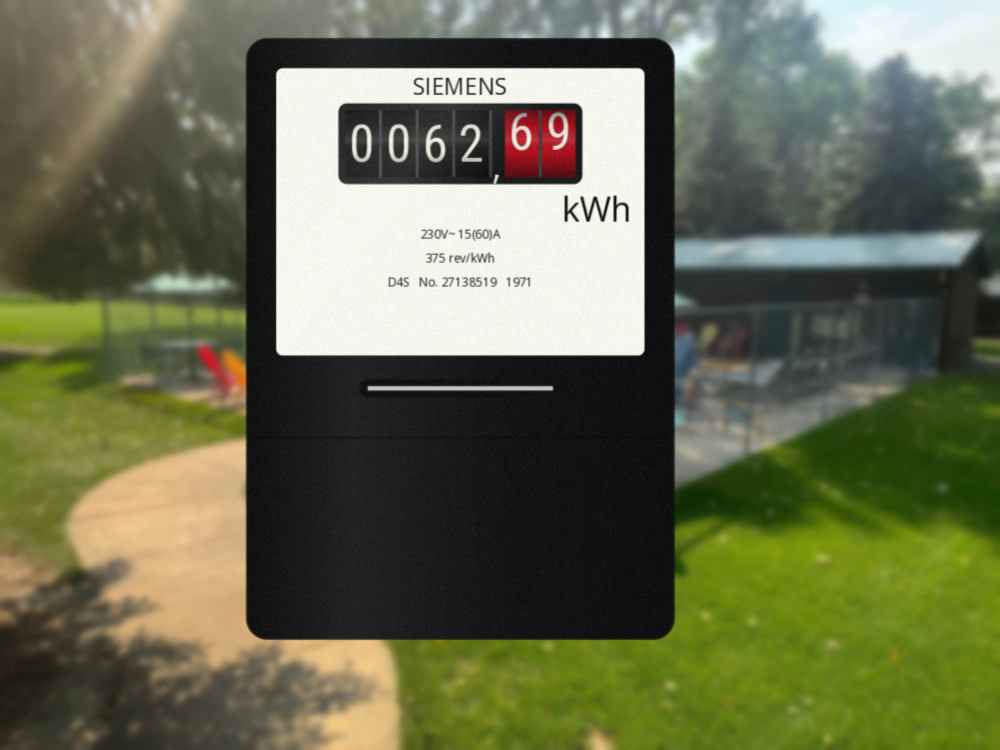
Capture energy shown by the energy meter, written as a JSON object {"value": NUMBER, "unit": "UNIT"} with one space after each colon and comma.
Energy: {"value": 62.69, "unit": "kWh"}
